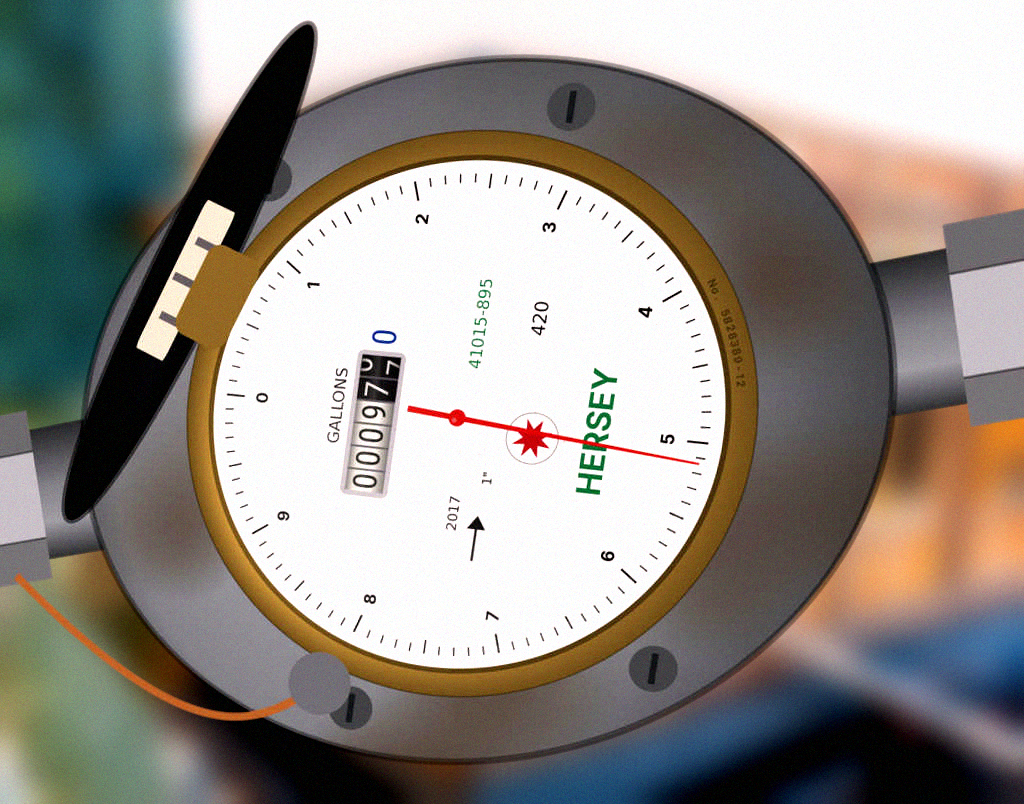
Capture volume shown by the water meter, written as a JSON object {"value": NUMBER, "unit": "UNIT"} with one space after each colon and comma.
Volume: {"value": 9765.1, "unit": "gal"}
